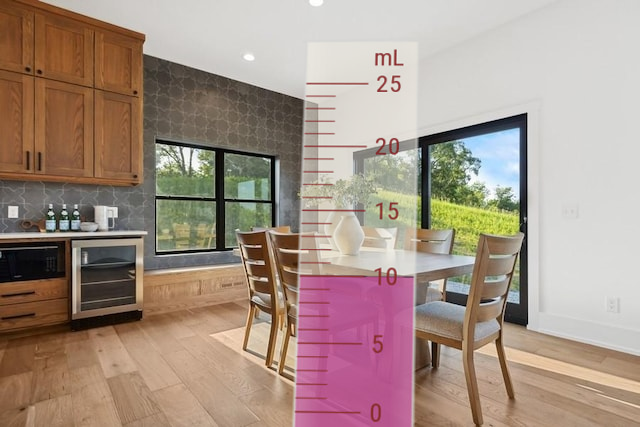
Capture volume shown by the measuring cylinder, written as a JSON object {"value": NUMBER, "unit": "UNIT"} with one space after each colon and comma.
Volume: {"value": 10, "unit": "mL"}
